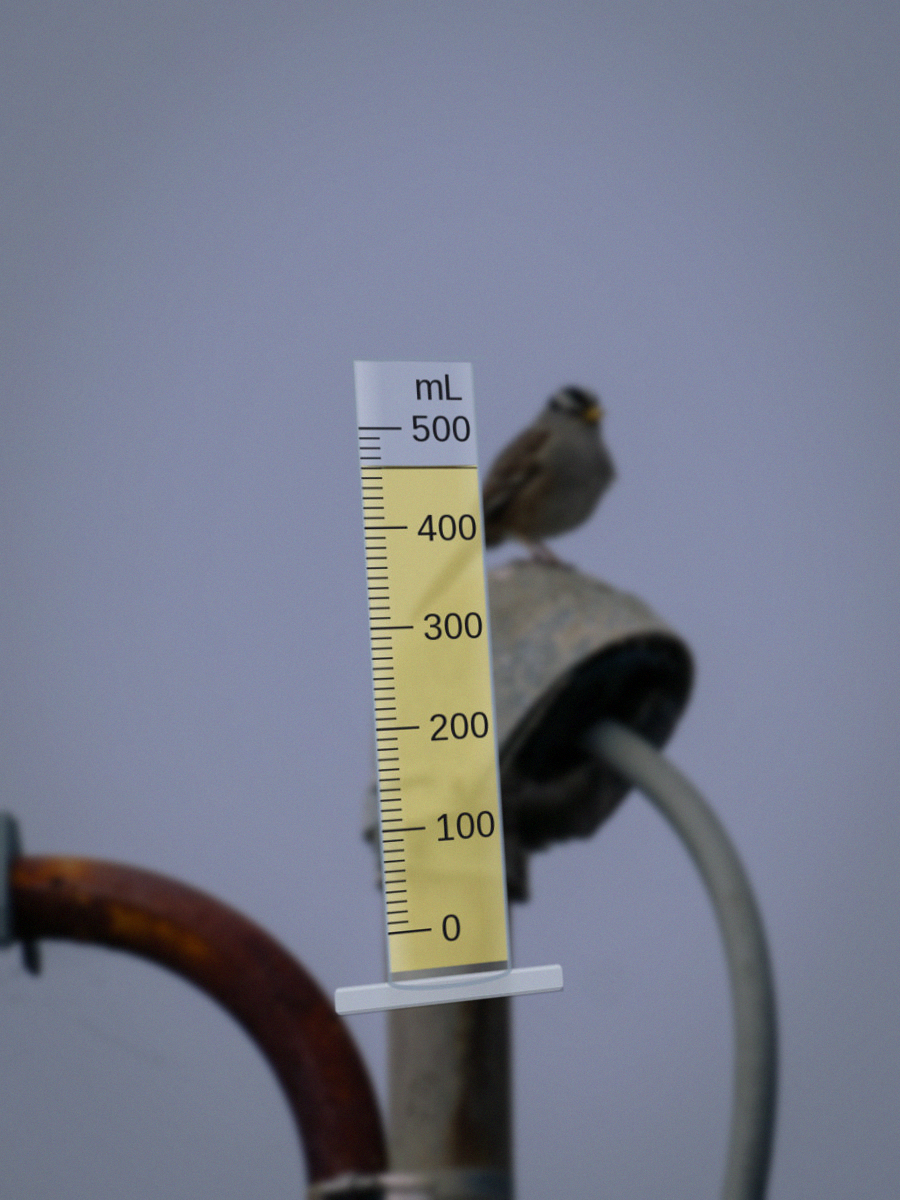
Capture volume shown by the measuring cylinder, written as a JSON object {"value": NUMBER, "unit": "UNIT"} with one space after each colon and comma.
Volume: {"value": 460, "unit": "mL"}
